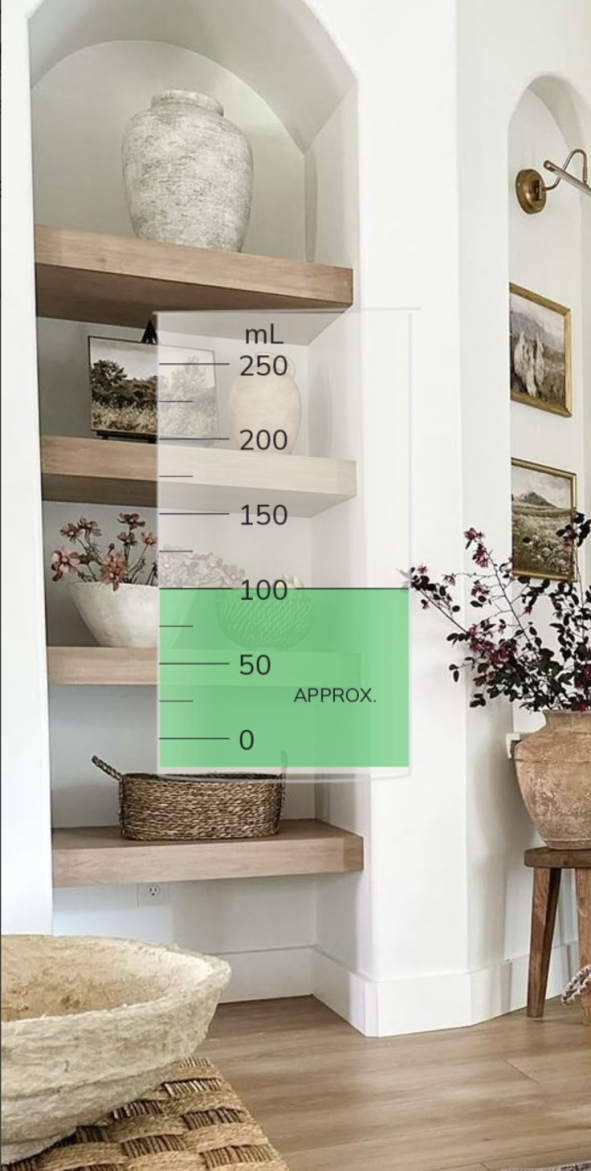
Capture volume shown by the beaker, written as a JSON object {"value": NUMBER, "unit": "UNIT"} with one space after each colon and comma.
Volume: {"value": 100, "unit": "mL"}
